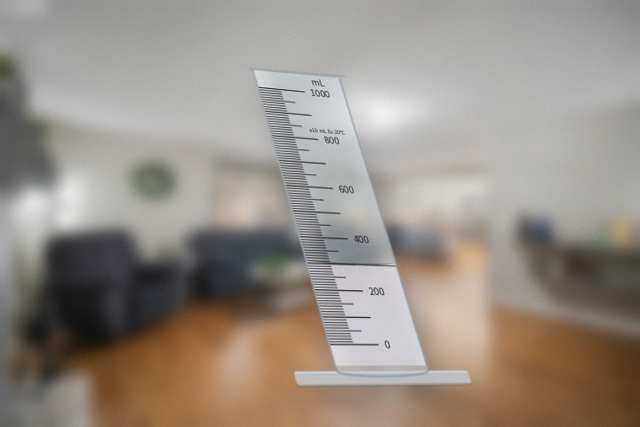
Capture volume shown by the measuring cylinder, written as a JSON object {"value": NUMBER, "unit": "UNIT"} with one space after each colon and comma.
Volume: {"value": 300, "unit": "mL"}
